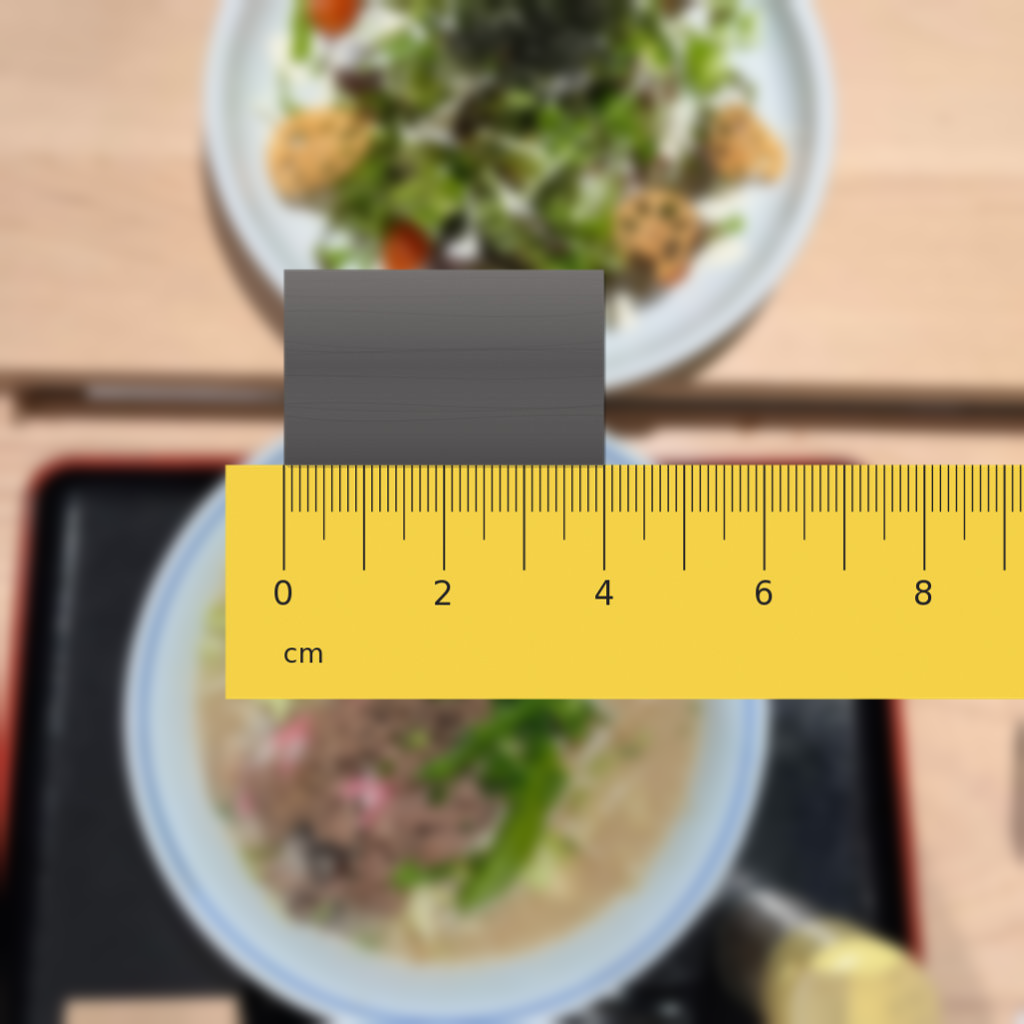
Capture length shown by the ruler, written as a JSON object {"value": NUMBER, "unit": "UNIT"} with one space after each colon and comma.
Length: {"value": 4, "unit": "cm"}
